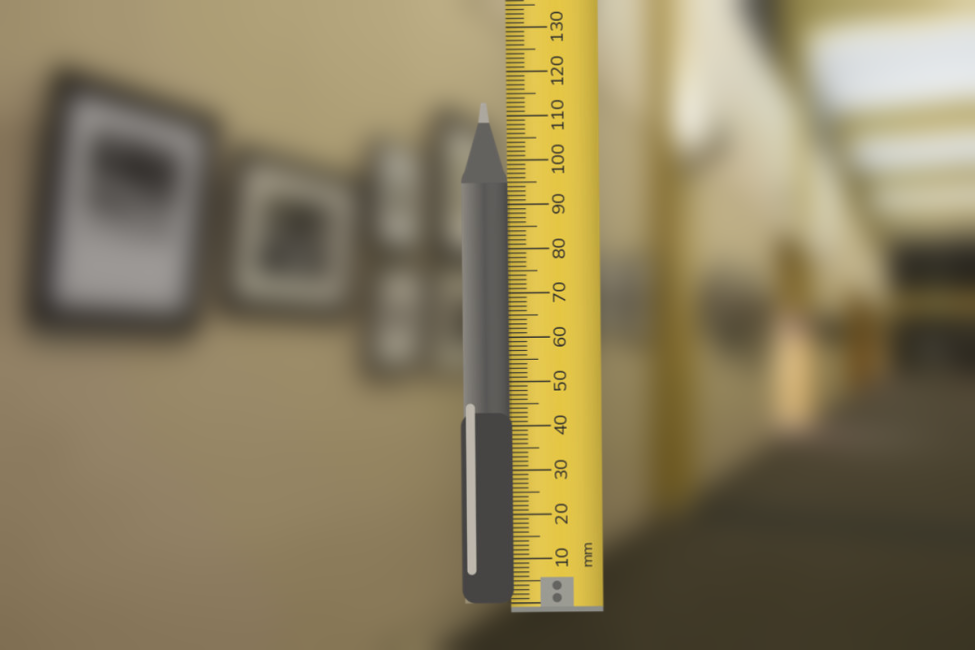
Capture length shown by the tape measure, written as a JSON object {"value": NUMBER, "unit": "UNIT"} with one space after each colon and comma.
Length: {"value": 113, "unit": "mm"}
